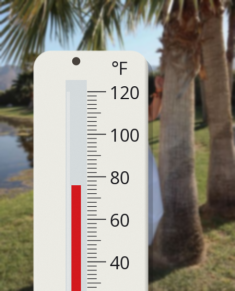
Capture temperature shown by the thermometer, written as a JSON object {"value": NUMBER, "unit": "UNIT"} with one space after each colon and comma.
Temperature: {"value": 76, "unit": "°F"}
